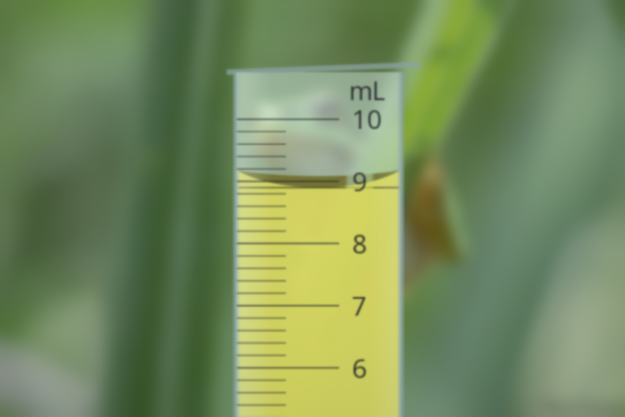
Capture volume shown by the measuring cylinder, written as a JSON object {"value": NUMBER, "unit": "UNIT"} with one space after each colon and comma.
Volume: {"value": 8.9, "unit": "mL"}
